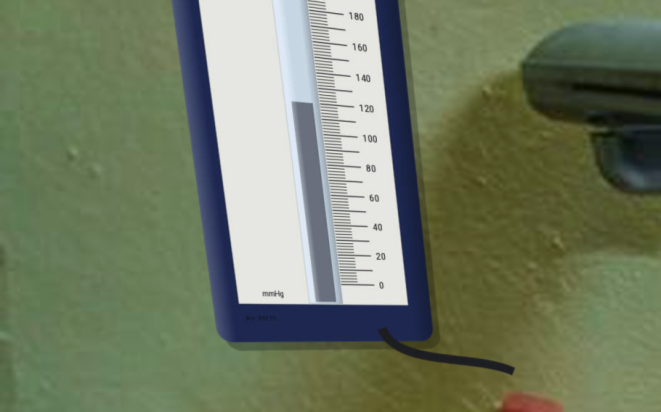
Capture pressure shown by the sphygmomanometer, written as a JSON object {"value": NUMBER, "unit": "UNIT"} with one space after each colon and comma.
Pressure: {"value": 120, "unit": "mmHg"}
